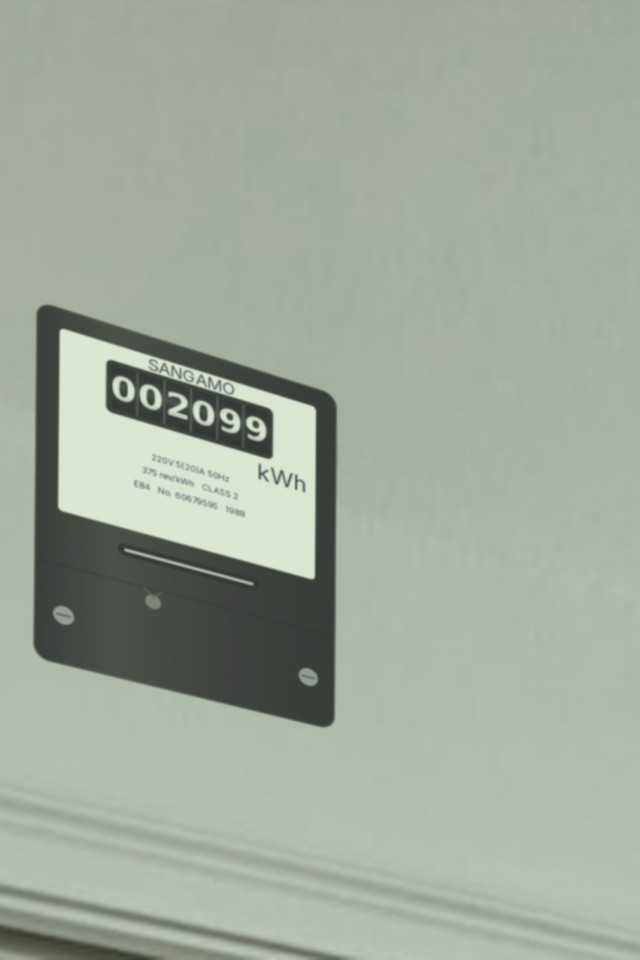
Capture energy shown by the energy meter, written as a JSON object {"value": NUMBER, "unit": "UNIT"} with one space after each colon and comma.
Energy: {"value": 2099, "unit": "kWh"}
